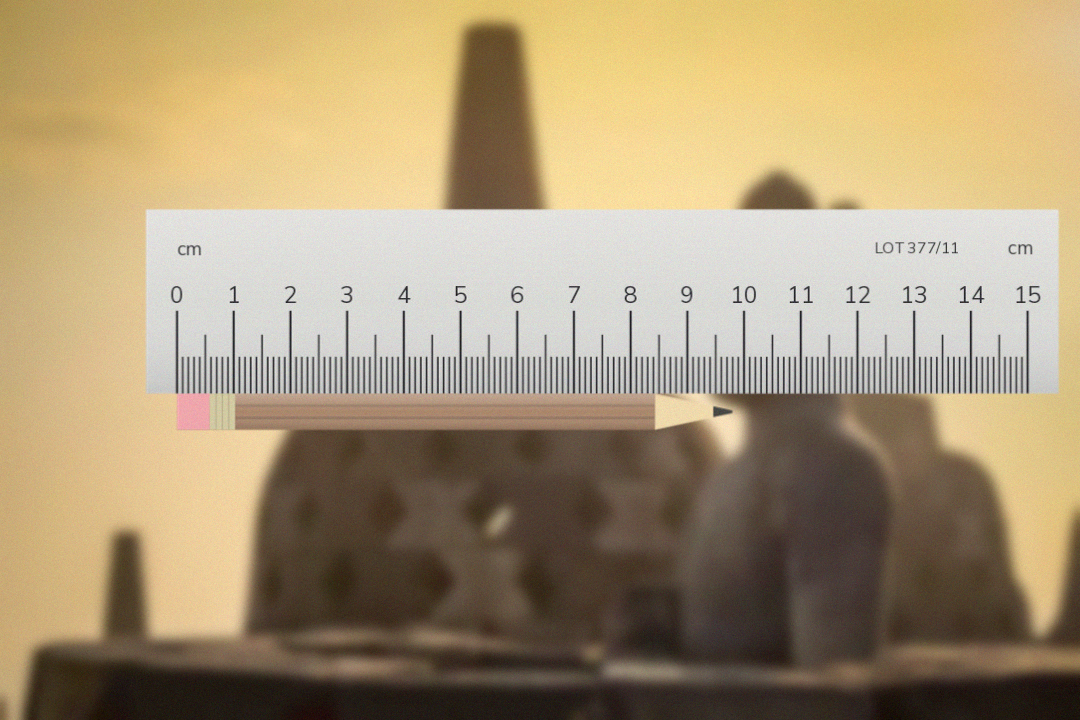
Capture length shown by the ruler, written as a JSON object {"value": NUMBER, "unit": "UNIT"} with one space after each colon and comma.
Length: {"value": 9.8, "unit": "cm"}
